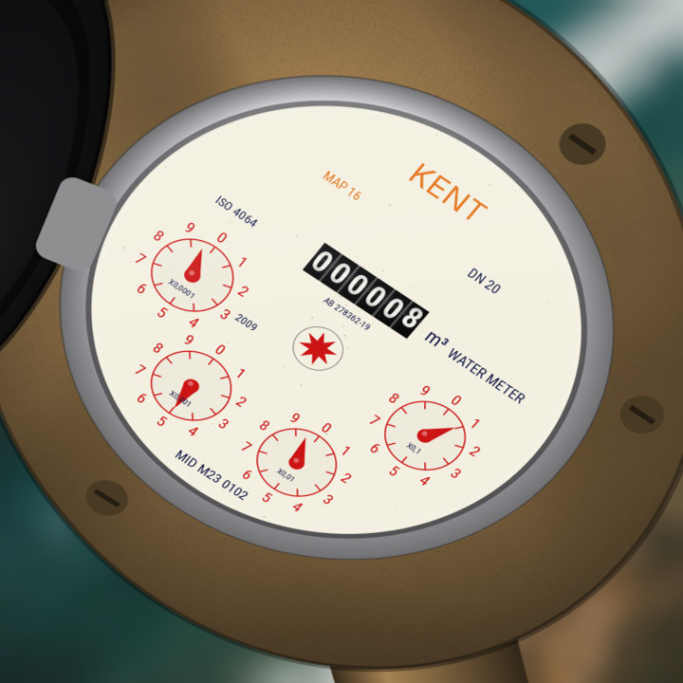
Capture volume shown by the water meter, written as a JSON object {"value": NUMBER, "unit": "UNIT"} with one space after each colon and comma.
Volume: {"value": 8.0949, "unit": "m³"}
